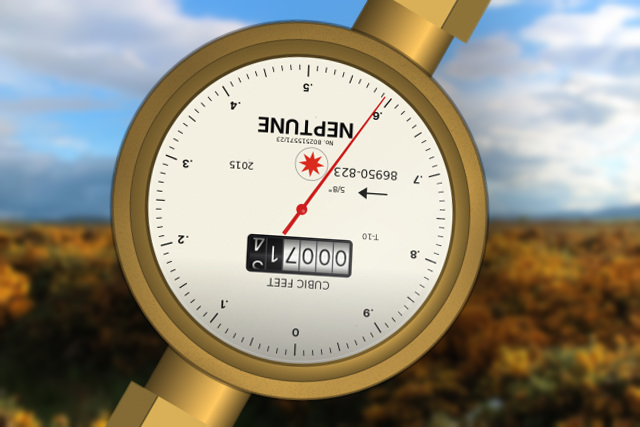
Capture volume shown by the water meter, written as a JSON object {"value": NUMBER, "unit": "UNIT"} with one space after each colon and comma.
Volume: {"value": 713.59, "unit": "ft³"}
